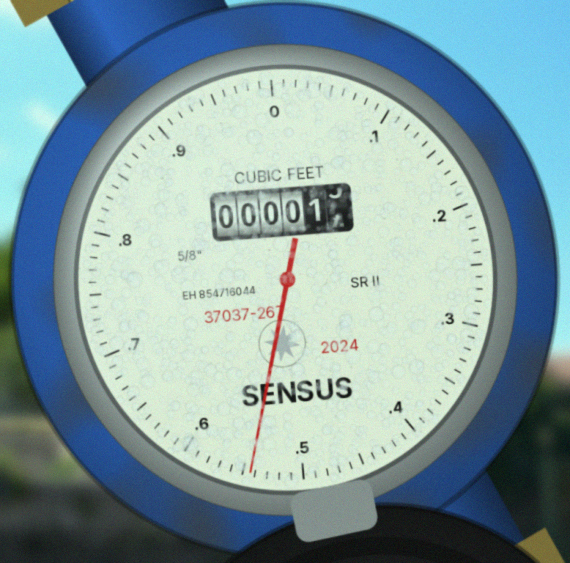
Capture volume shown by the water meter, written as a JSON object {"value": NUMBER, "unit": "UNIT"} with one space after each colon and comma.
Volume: {"value": 13.54, "unit": "ft³"}
